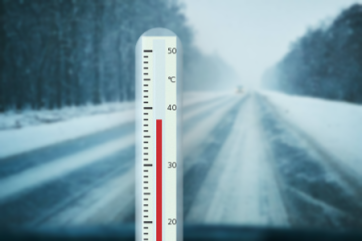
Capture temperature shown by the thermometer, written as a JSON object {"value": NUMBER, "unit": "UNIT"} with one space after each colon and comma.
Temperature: {"value": 38, "unit": "°C"}
